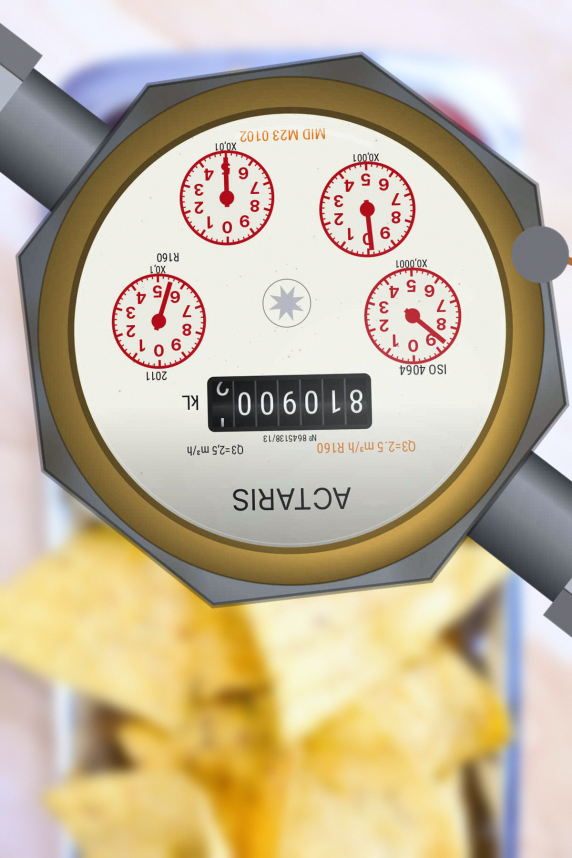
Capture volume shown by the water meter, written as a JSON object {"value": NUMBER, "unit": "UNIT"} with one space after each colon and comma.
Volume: {"value": 8109001.5498, "unit": "kL"}
